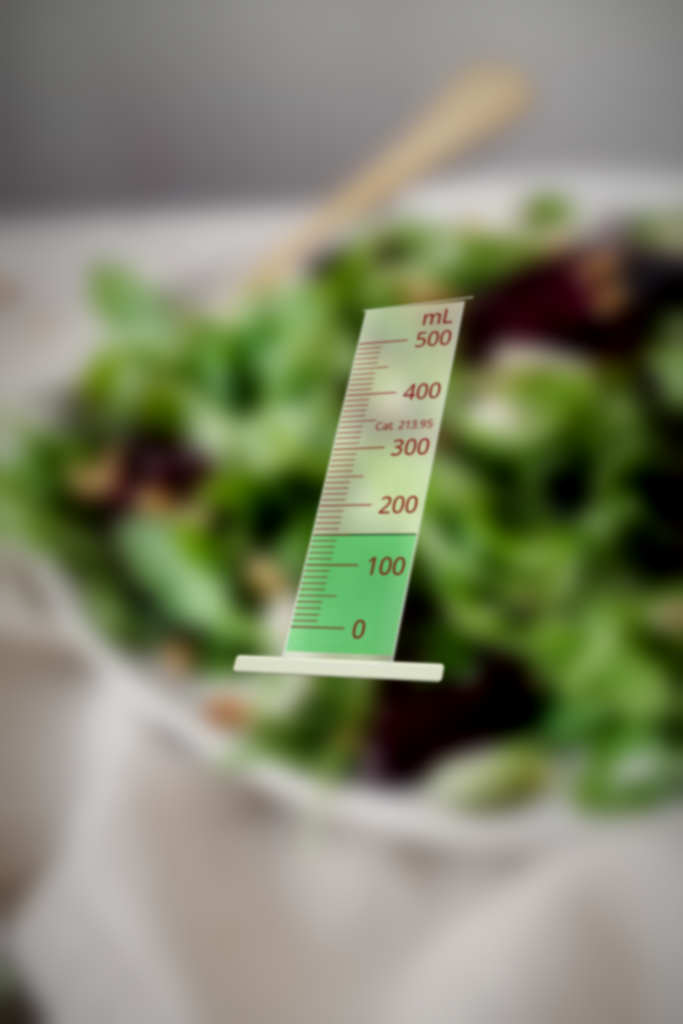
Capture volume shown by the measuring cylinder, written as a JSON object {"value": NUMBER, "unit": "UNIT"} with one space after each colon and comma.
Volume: {"value": 150, "unit": "mL"}
